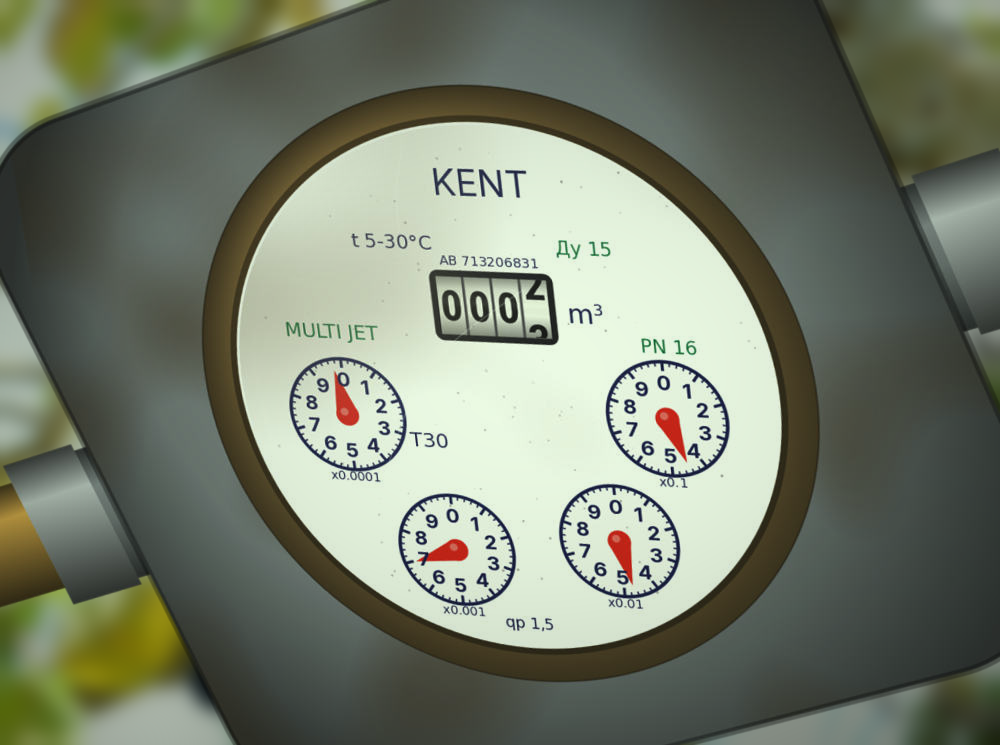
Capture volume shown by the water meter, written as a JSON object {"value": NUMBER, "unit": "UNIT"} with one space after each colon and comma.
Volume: {"value": 2.4469, "unit": "m³"}
